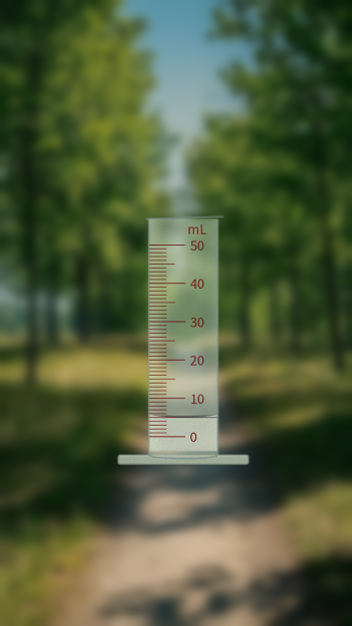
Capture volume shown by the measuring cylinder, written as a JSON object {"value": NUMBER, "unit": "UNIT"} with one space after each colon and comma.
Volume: {"value": 5, "unit": "mL"}
